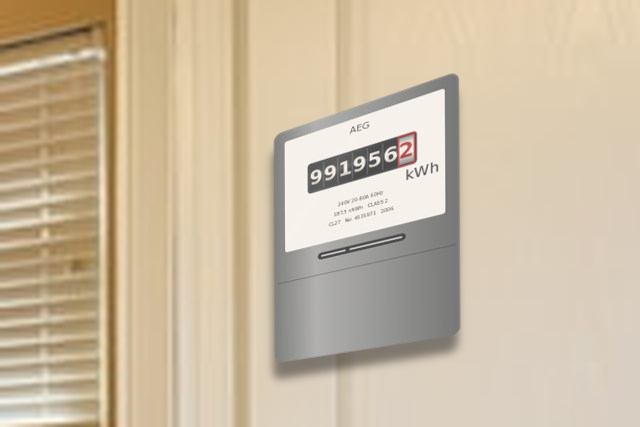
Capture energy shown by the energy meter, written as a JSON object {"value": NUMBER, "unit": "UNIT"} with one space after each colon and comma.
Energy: {"value": 991956.2, "unit": "kWh"}
